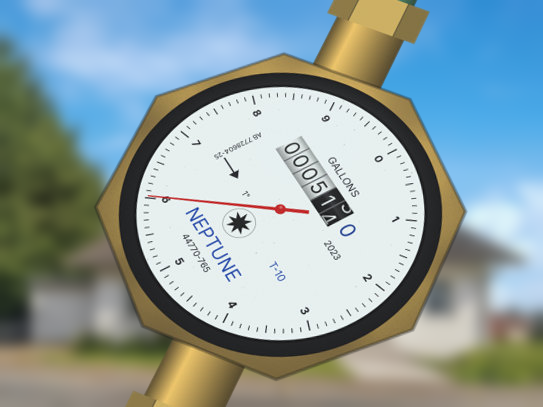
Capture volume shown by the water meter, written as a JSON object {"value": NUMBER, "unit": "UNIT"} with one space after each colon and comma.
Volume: {"value": 5136.0, "unit": "gal"}
